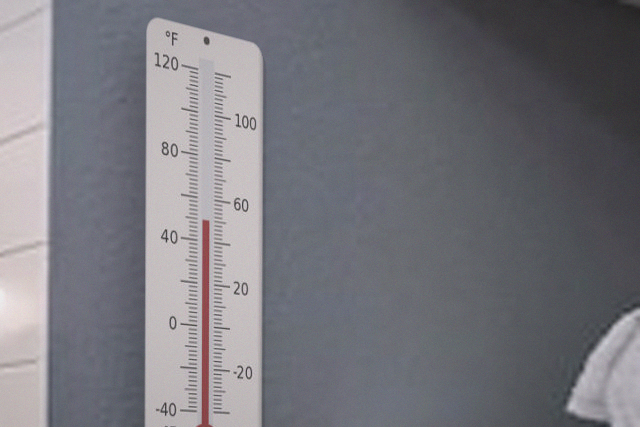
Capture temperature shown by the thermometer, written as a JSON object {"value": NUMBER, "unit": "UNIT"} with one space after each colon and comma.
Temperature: {"value": 50, "unit": "°F"}
